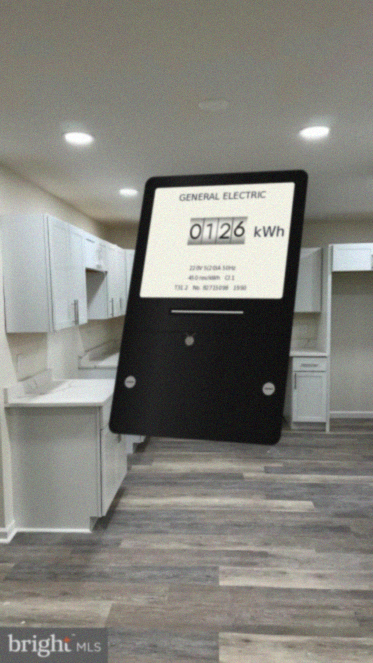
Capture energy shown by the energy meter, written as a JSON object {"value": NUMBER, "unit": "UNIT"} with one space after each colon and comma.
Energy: {"value": 126, "unit": "kWh"}
